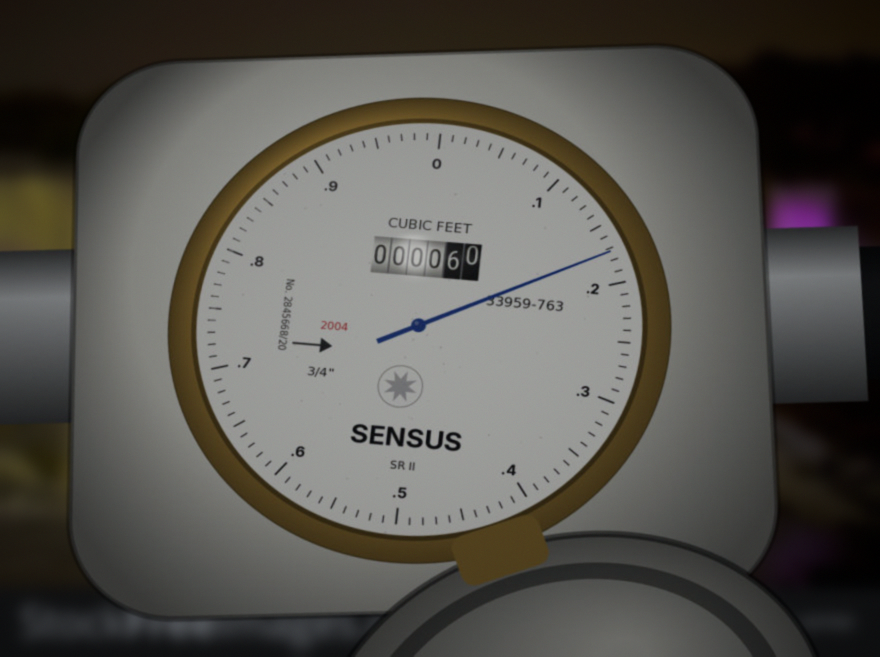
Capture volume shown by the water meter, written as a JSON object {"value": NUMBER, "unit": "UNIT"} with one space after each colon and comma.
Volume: {"value": 60.17, "unit": "ft³"}
